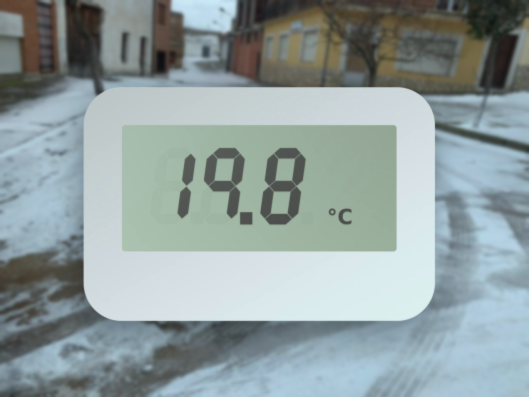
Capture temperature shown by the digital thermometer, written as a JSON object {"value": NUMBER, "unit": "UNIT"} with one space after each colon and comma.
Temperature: {"value": 19.8, "unit": "°C"}
